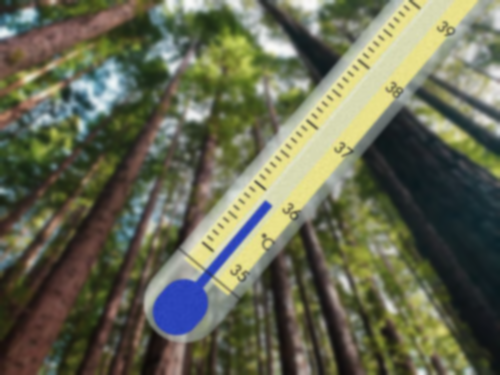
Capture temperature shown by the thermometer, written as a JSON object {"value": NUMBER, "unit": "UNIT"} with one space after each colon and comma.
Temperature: {"value": 35.9, "unit": "°C"}
